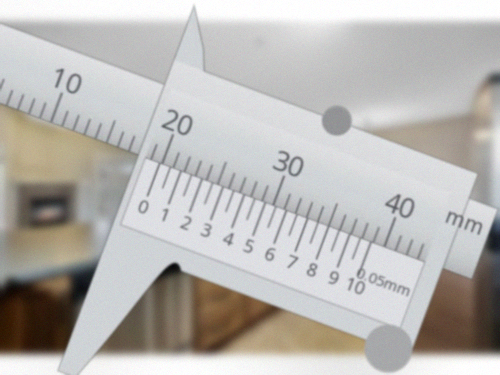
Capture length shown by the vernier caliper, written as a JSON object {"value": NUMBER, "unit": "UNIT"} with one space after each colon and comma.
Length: {"value": 19.8, "unit": "mm"}
